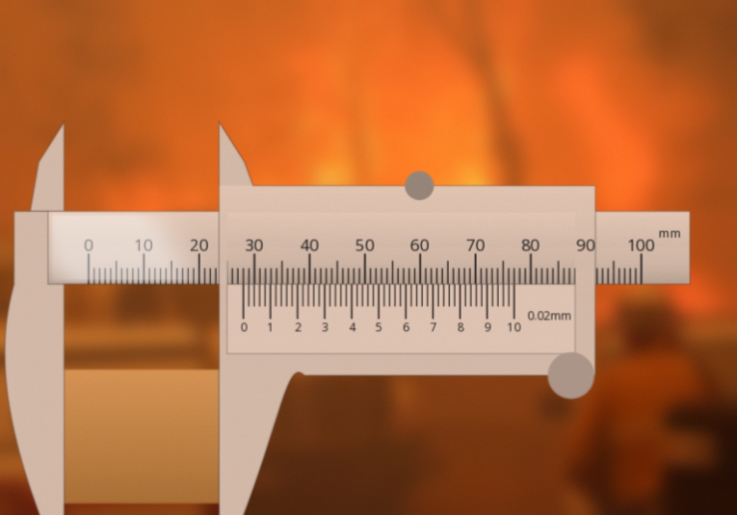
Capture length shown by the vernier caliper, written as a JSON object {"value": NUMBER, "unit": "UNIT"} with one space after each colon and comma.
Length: {"value": 28.0, "unit": "mm"}
